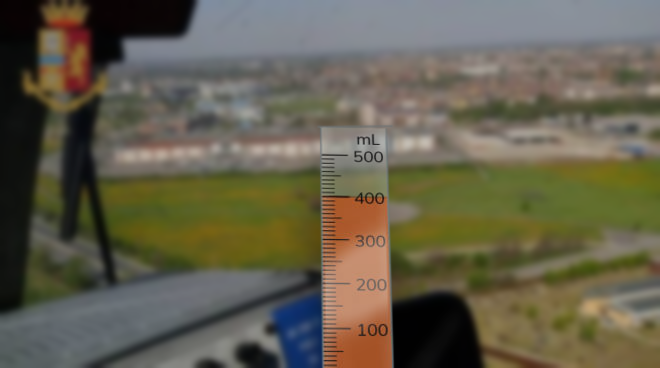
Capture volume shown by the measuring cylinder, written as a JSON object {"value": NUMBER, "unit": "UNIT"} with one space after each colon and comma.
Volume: {"value": 400, "unit": "mL"}
